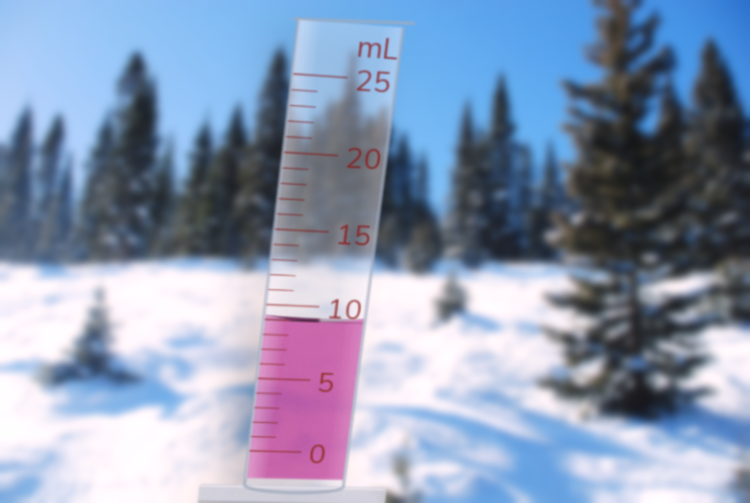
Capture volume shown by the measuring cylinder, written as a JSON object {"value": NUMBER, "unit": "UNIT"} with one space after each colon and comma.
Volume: {"value": 9, "unit": "mL"}
